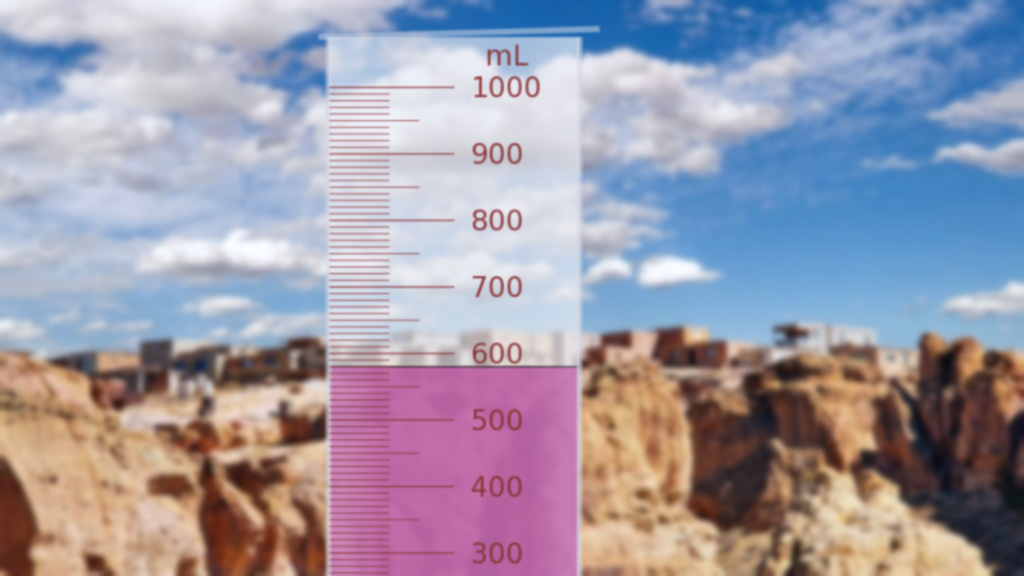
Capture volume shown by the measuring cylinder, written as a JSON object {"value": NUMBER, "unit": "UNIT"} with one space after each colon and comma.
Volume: {"value": 580, "unit": "mL"}
